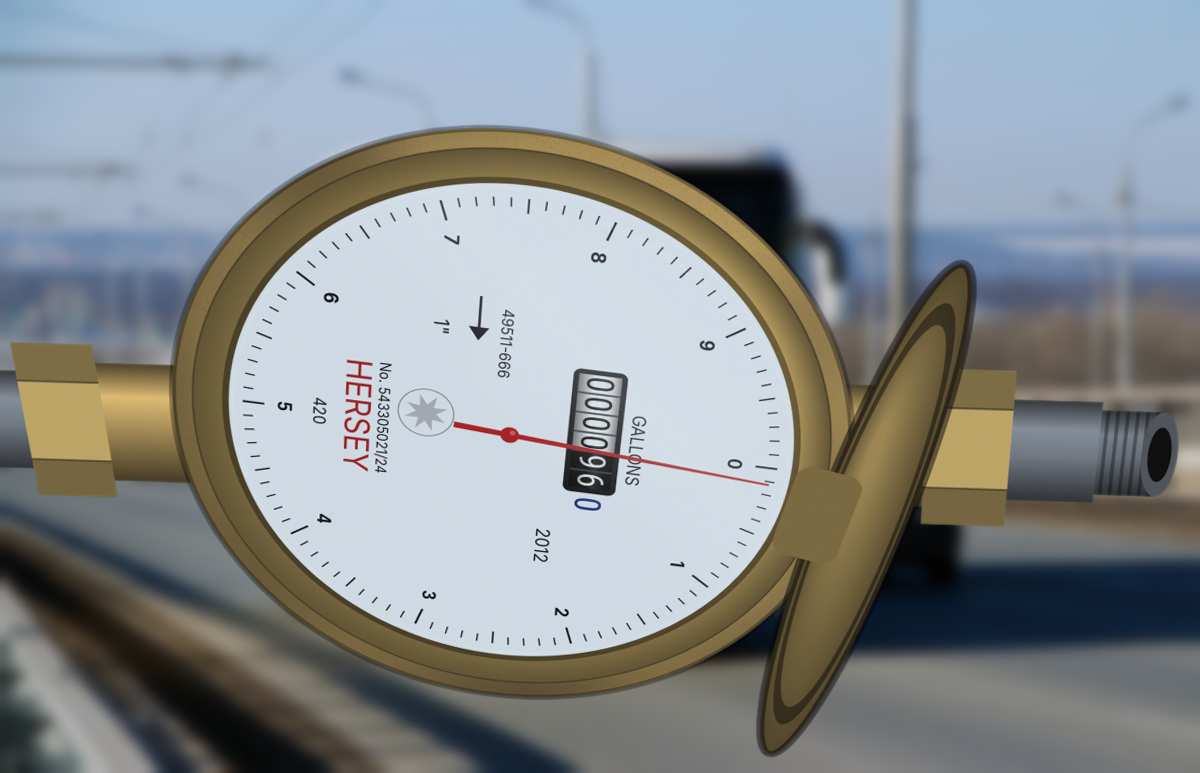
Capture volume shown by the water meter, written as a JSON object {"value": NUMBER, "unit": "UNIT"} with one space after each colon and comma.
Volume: {"value": 960.1, "unit": "gal"}
